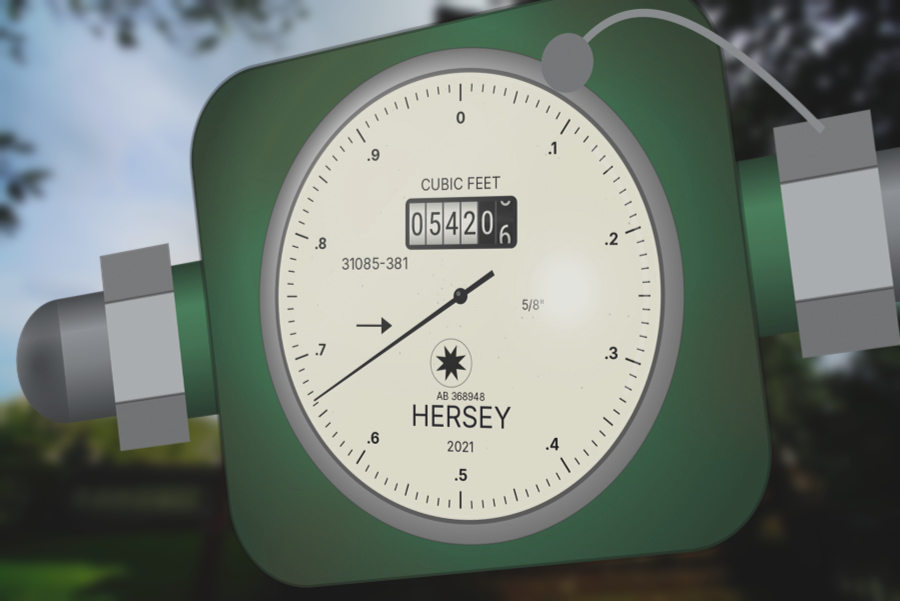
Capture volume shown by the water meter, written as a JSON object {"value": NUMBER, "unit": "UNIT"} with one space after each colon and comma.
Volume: {"value": 54205.66, "unit": "ft³"}
